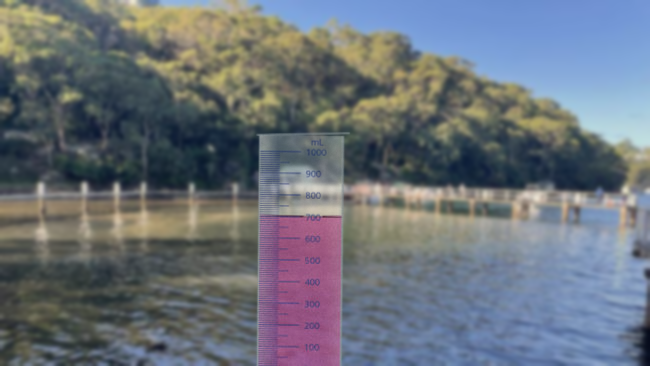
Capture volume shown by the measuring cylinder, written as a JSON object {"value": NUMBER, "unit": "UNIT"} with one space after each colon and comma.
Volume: {"value": 700, "unit": "mL"}
